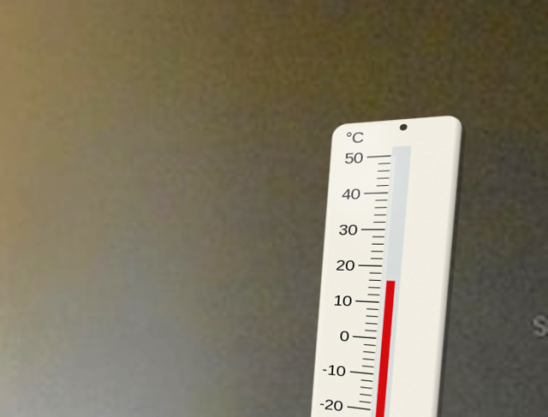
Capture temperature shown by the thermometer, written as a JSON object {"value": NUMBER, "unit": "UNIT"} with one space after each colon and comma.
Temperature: {"value": 16, "unit": "°C"}
